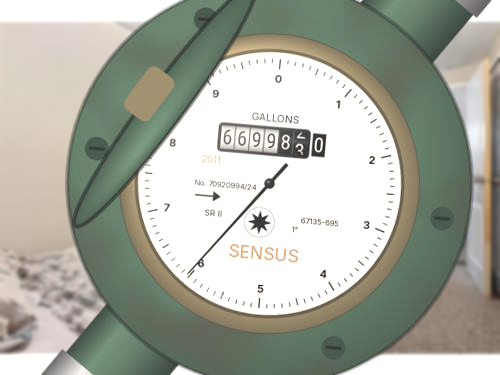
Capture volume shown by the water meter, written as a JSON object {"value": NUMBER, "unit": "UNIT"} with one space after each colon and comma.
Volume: {"value": 6699826.0, "unit": "gal"}
